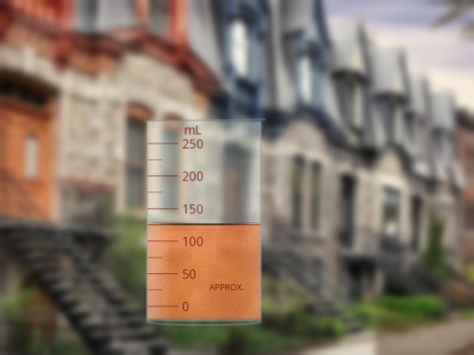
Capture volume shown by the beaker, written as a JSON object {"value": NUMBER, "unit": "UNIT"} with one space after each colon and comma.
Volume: {"value": 125, "unit": "mL"}
